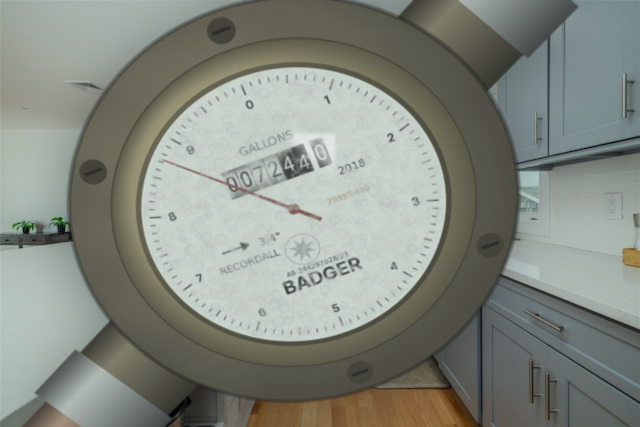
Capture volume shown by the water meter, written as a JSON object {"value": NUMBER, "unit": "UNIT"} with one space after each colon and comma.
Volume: {"value": 72438.7, "unit": "gal"}
